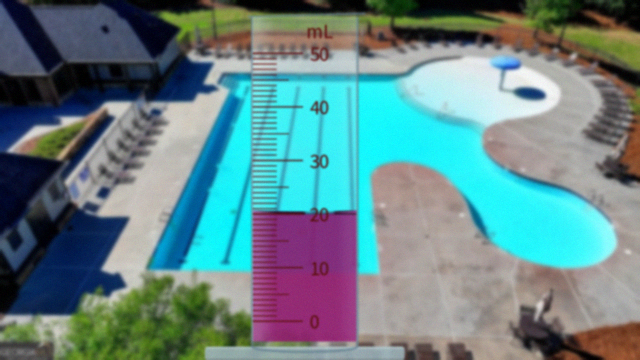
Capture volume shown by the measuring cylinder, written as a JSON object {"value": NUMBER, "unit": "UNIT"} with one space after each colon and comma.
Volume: {"value": 20, "unit": "mL"}
